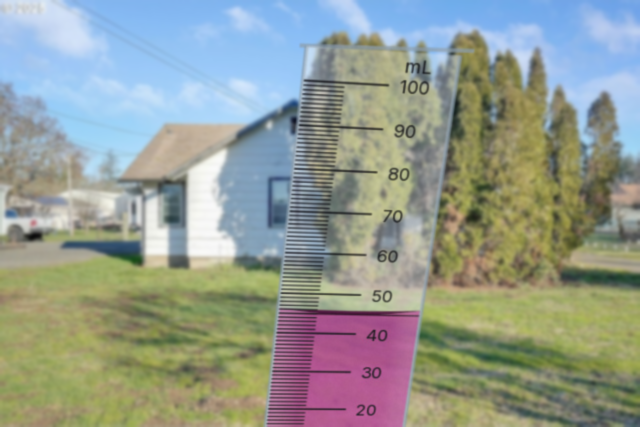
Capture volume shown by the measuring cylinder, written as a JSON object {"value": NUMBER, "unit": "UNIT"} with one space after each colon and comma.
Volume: {"value": 45, "unit": "mL"}
